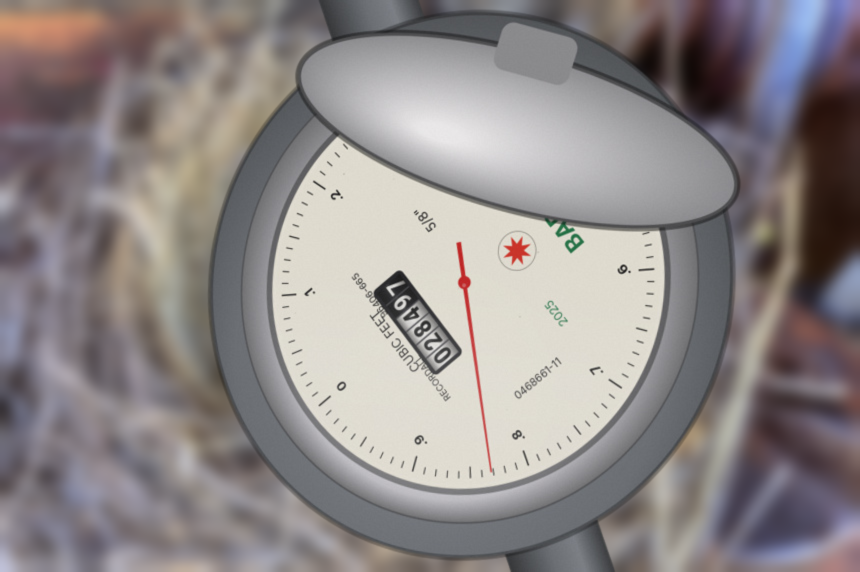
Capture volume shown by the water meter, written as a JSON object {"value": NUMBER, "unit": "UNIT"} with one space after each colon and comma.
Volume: {"value": 28496.83, "unit": "ft³"}
